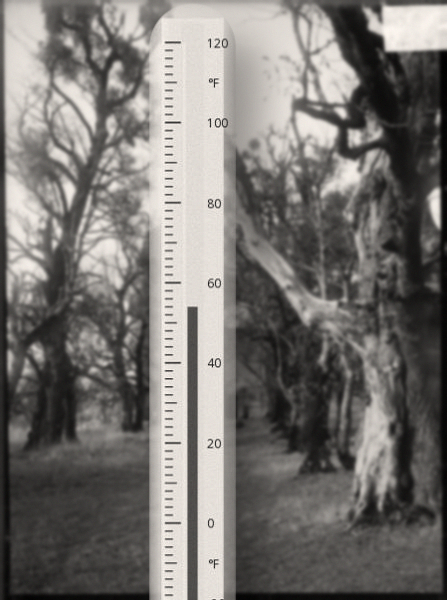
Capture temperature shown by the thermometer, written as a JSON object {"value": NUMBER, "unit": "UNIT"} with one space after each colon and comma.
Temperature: {"value": 54, "unit": "°F"}
